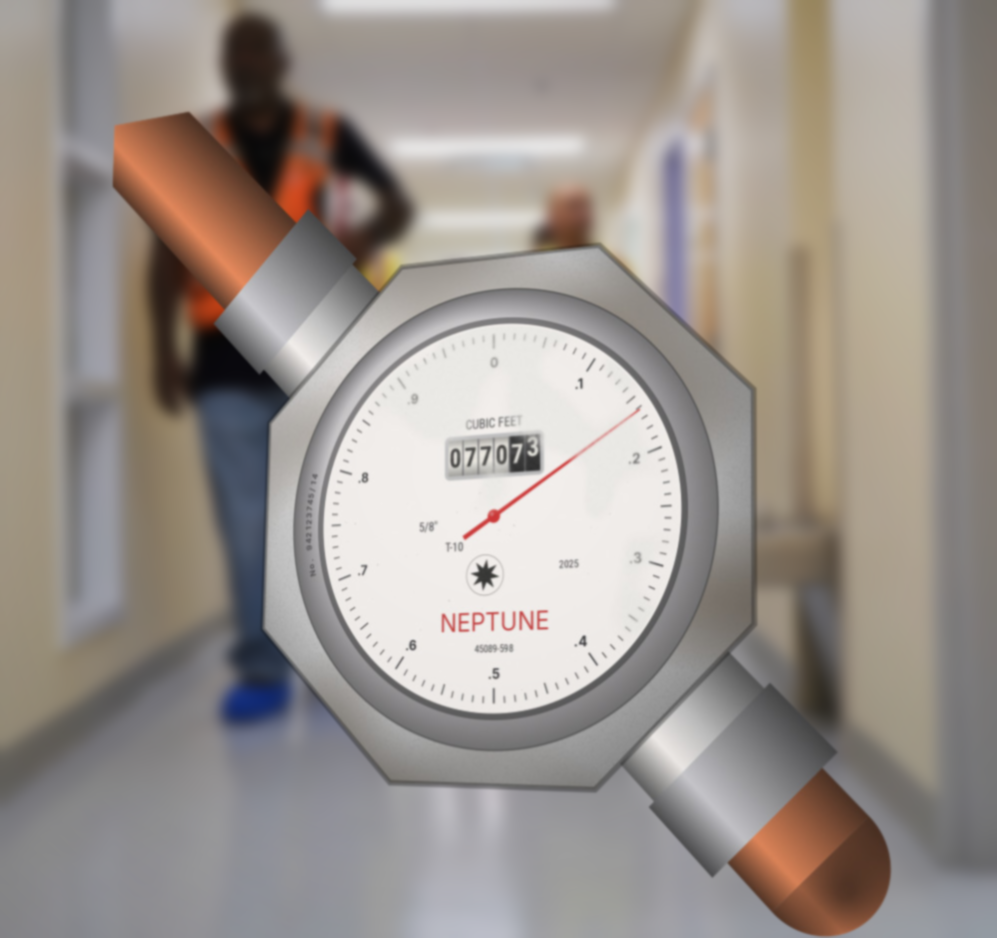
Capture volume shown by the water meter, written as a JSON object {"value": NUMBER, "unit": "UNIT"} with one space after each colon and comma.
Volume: {"value": 77073.16, "unit": "ft³"}
